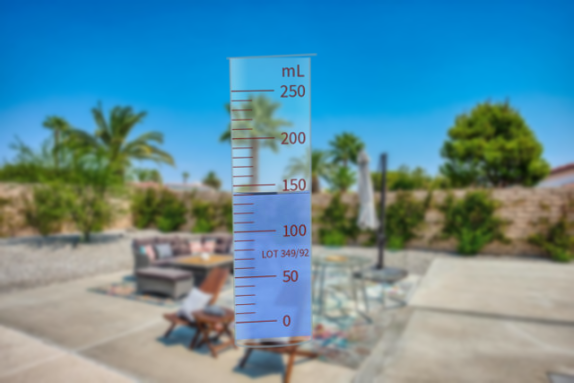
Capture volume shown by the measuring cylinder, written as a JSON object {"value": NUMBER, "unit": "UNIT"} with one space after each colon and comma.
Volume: {"value": 140, "unit": "mL"}
